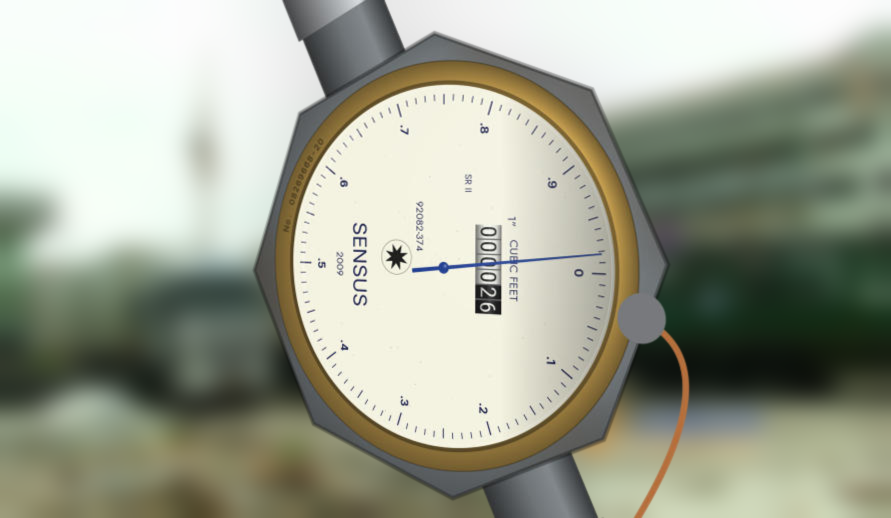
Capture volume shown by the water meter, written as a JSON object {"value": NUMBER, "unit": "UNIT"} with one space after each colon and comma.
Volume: {"value": 25.98, "unit": "ft³"}
